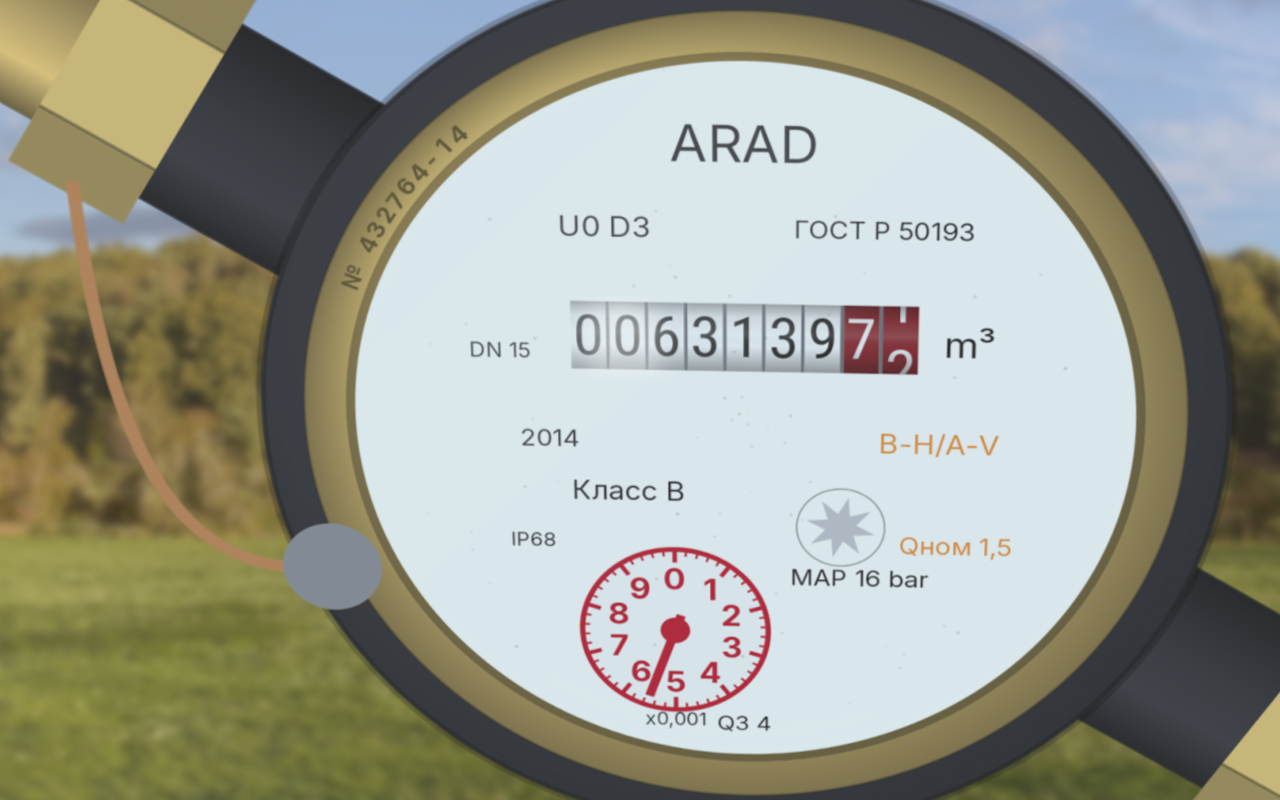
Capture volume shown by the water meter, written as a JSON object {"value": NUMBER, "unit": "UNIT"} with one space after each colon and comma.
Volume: {"value": 63139.715, "unit": "m³"}
